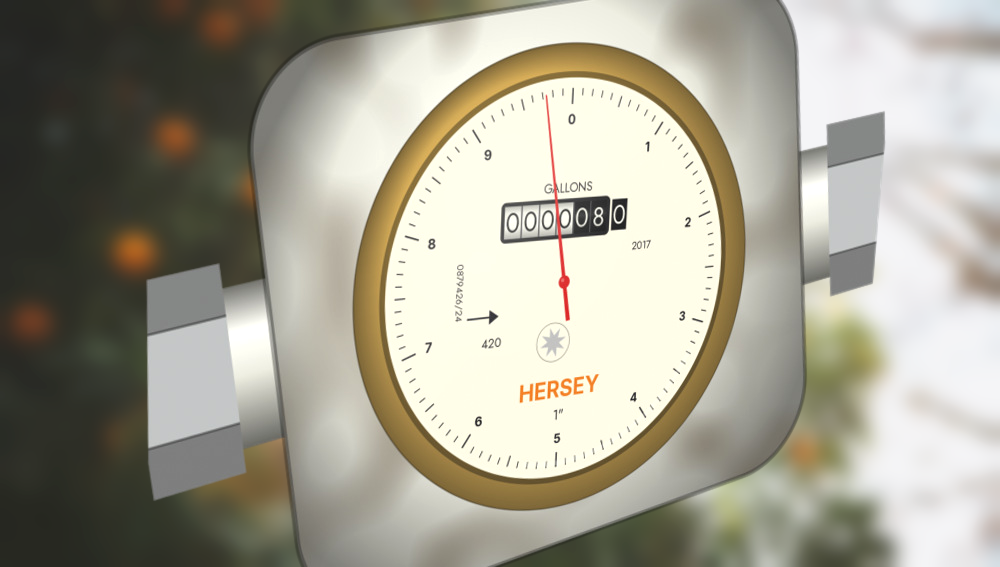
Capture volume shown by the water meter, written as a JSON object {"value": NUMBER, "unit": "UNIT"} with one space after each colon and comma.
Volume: {"value": 79.7, "unit": "gal"}
